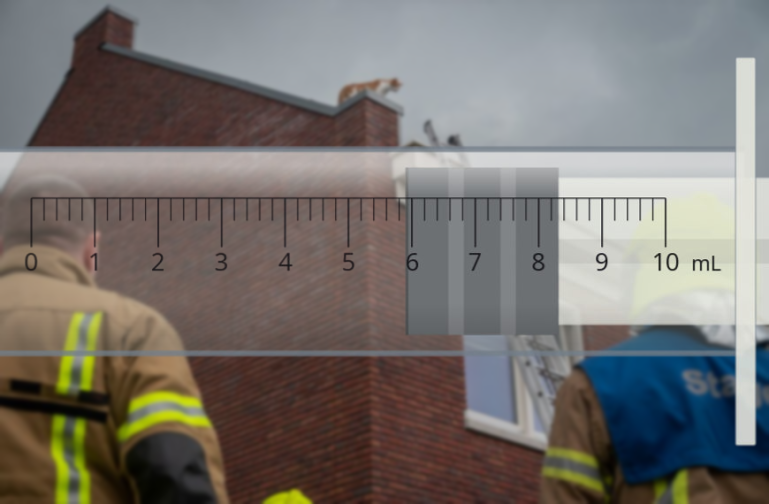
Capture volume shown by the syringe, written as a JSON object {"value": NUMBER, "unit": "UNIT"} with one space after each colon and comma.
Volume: {"value": 5.9, "unit": "mL"}
